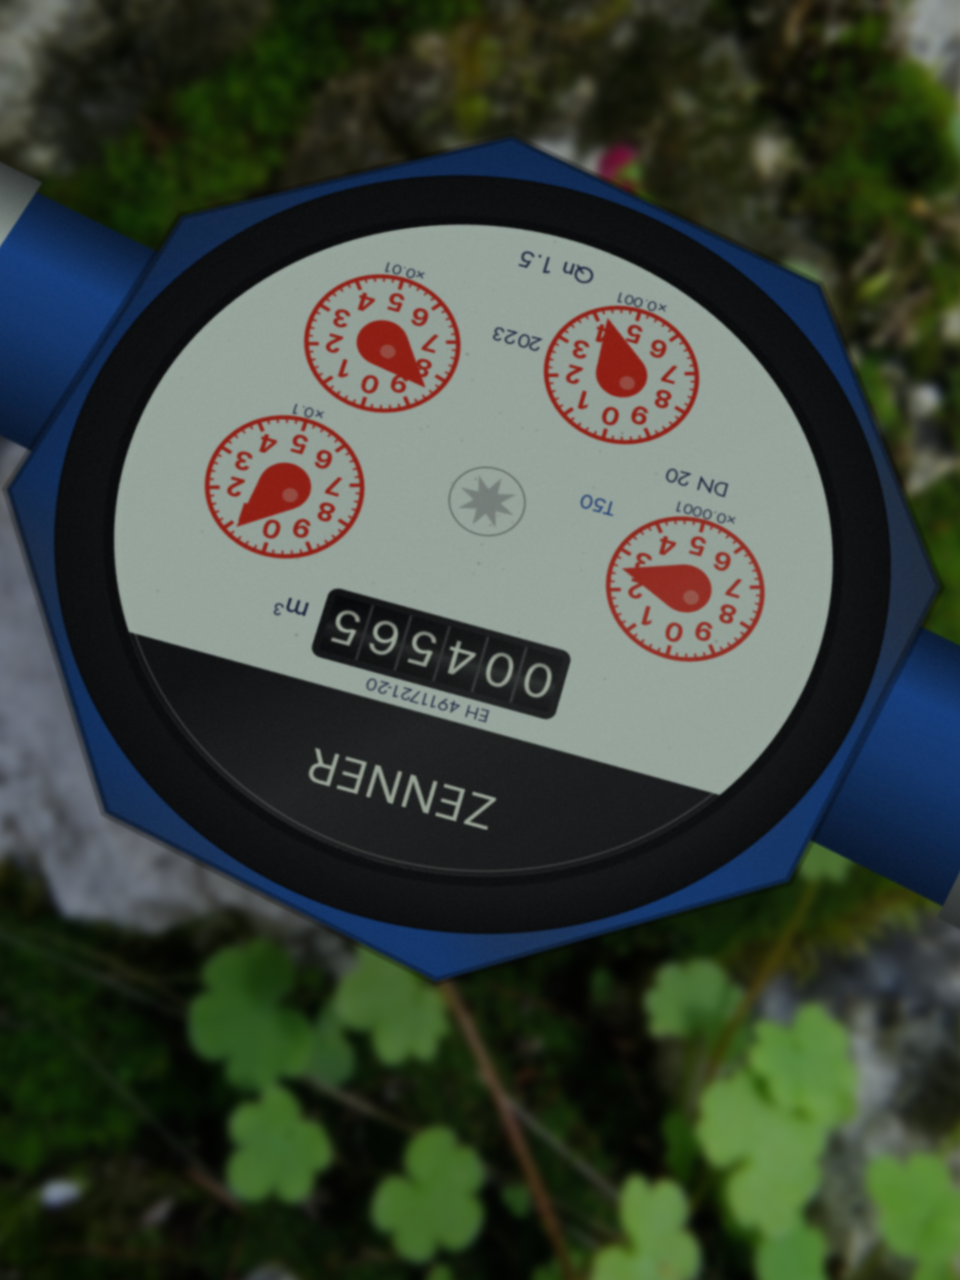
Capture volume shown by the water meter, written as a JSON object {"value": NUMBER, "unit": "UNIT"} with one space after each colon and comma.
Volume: {"value": 4565.0842, "unit": "m³"}
